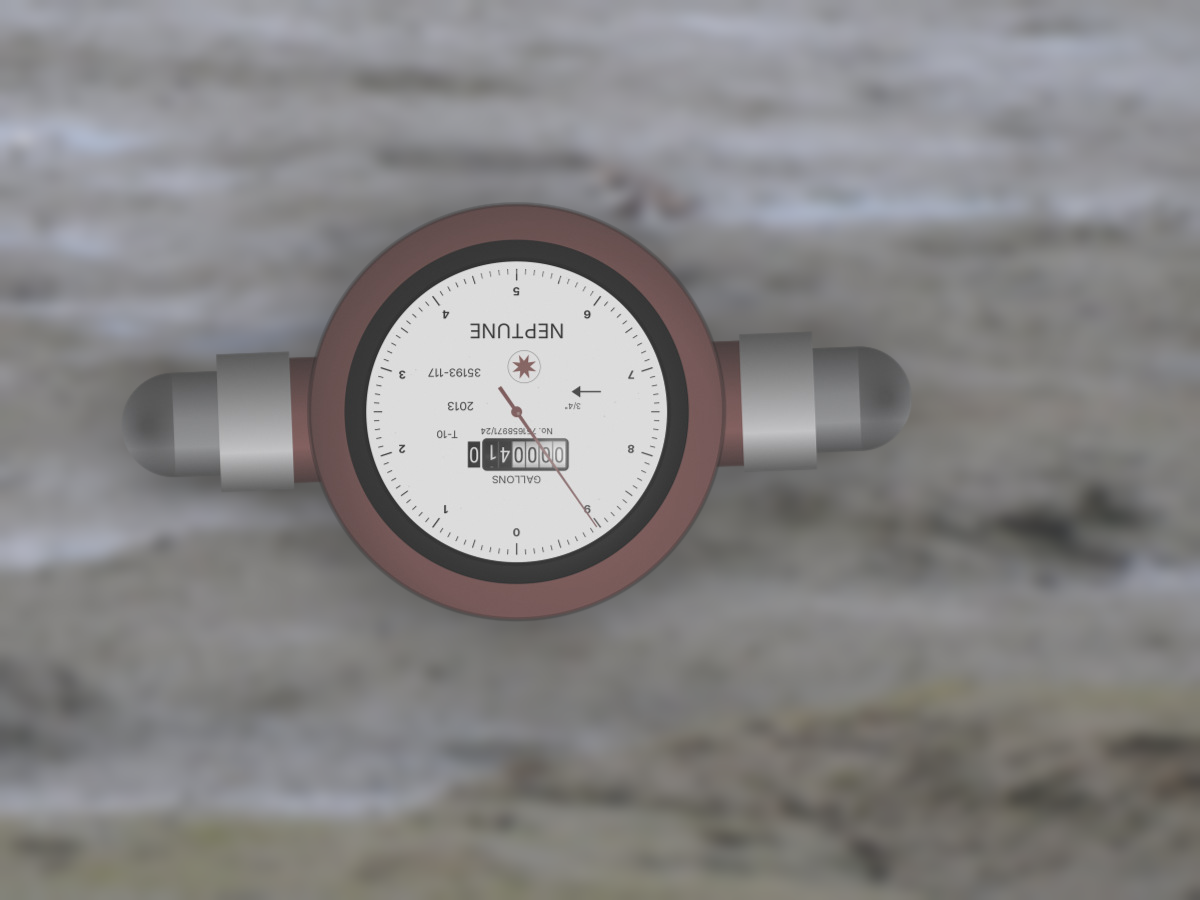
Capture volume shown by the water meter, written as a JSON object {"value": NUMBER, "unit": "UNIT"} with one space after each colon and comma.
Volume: {"value": 409.0, "unit": "gal"}
